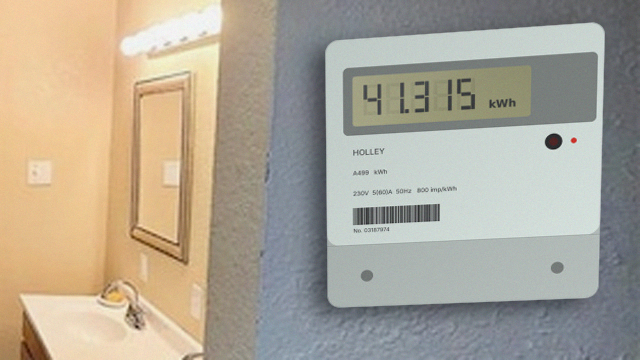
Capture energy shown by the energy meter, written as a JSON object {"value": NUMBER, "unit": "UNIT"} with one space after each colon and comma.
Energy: {"value": 41.315, "unit": "kWh"}
